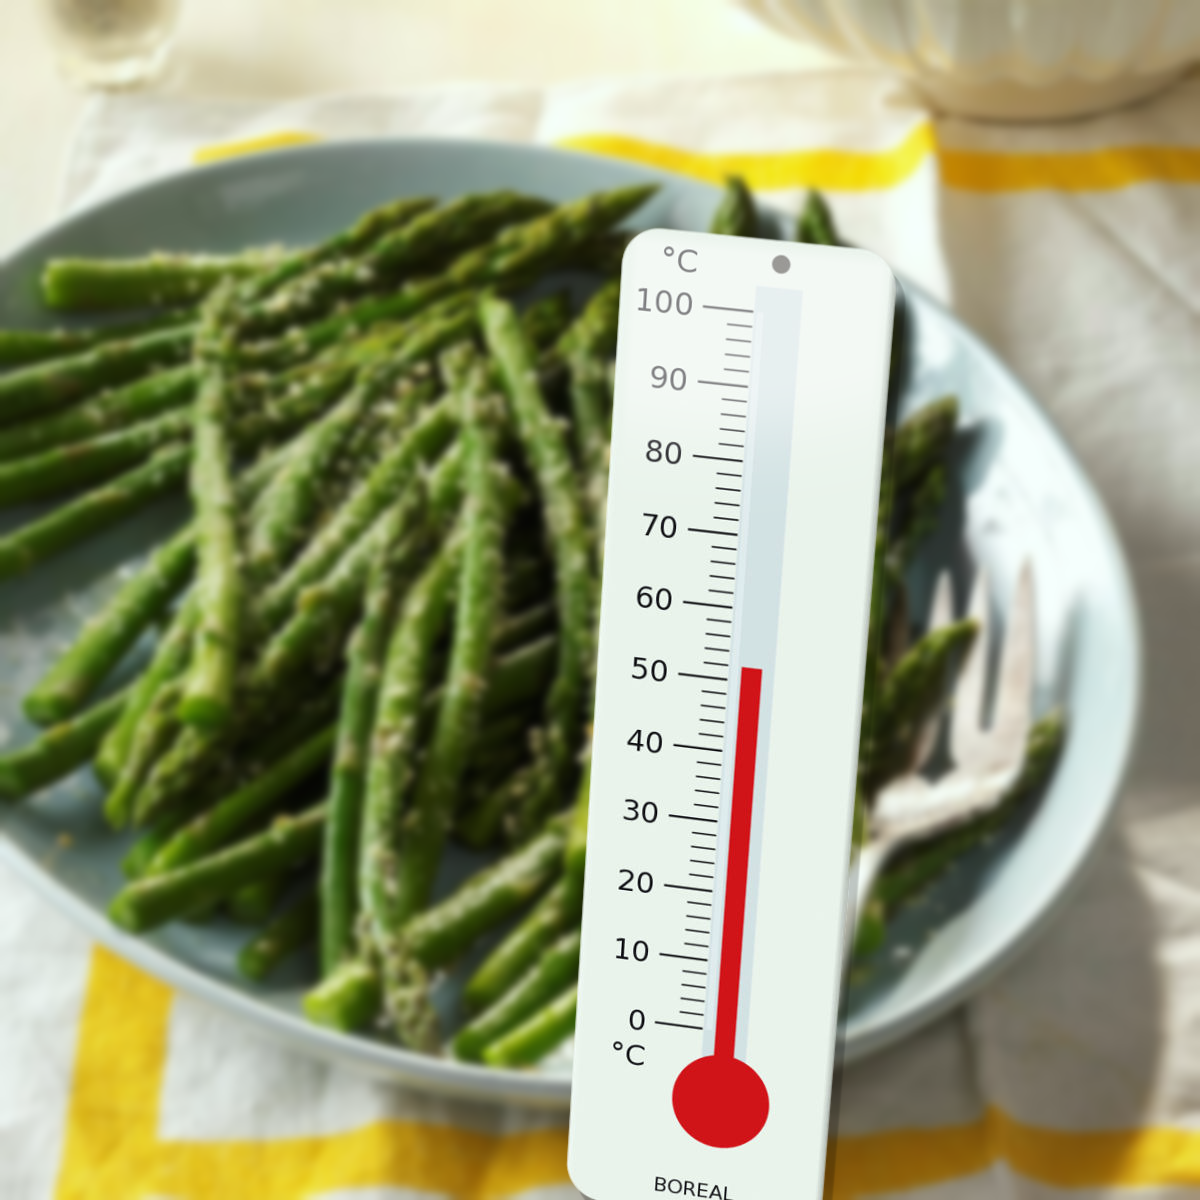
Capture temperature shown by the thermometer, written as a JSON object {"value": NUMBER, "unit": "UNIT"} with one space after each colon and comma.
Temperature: {"value": 52, "unit": "°C"}
